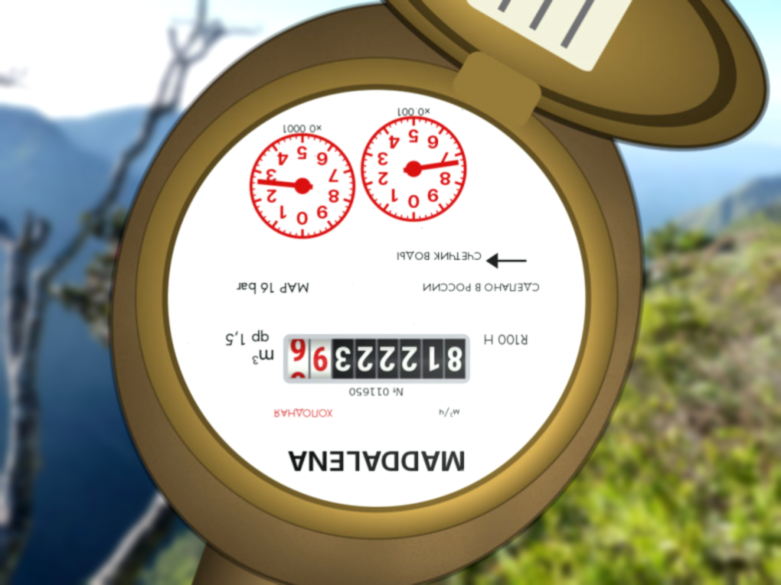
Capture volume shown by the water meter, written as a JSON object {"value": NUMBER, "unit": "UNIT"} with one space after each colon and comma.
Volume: {"value": 812223.9572, "unit": "m³"}
